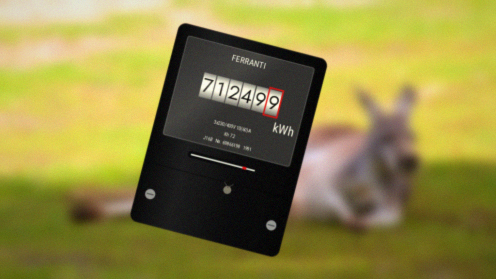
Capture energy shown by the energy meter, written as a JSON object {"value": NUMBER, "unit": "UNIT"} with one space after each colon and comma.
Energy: {"value": 71249.9, "unit": "kWh"}
